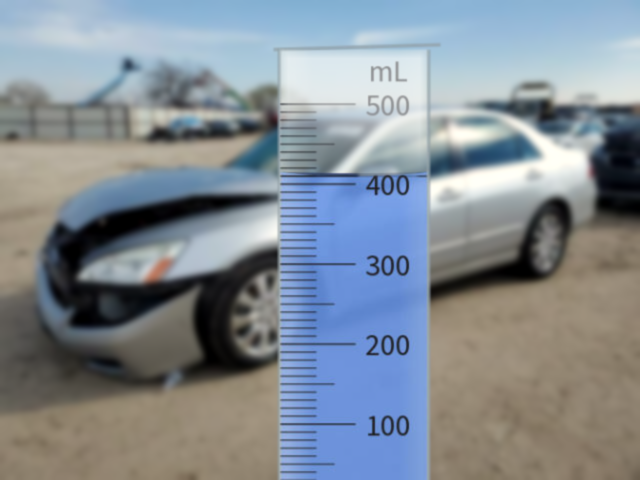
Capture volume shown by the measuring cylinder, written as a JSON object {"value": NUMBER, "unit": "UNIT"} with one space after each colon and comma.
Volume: {"value": 410, "unit": "mL"}
